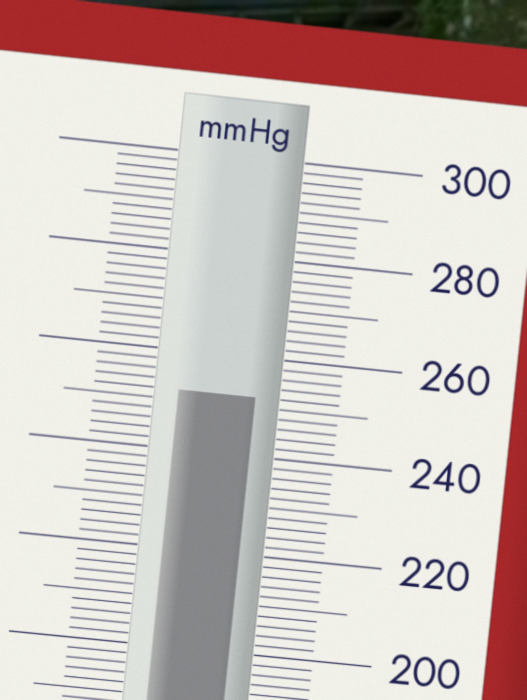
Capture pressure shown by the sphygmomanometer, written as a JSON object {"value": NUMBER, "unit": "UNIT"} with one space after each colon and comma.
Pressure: {"value": 252, "unit": "mmHg"}
